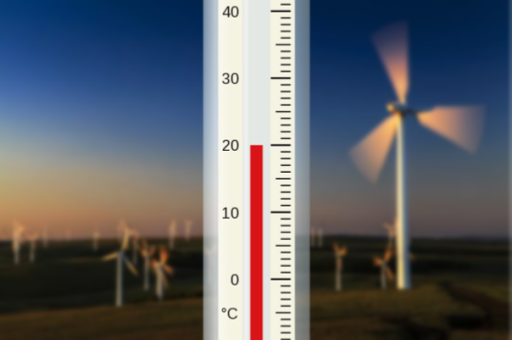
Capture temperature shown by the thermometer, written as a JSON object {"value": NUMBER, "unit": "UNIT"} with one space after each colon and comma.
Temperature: {"value": 20, "unit": "°C"}
